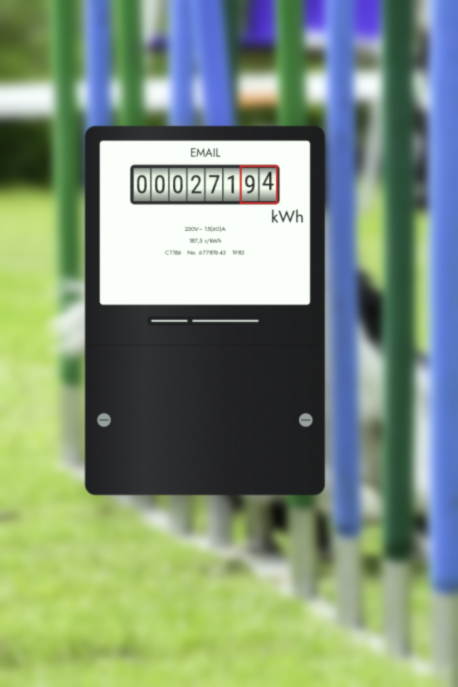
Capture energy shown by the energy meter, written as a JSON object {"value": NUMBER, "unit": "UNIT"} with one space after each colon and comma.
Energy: {"value": 271.94, "unit": "kWh"}
